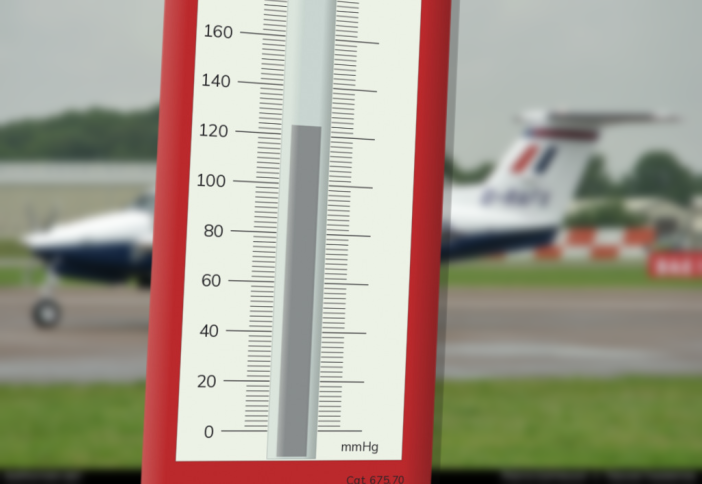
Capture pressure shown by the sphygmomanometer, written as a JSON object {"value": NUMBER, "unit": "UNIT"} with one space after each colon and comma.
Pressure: {"value": 124, "unit": "mmHg"}
